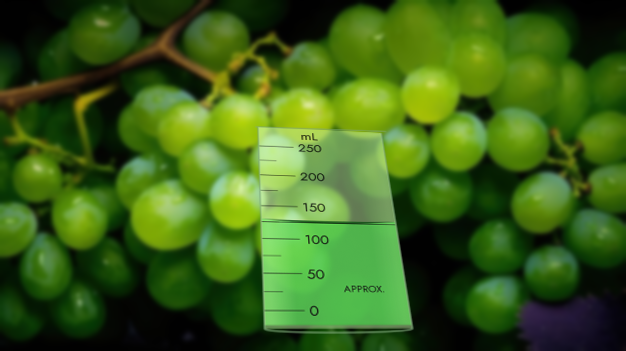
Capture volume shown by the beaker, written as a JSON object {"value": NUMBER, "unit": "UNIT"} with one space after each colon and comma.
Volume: {"value": 125, "unit": "mL"}
